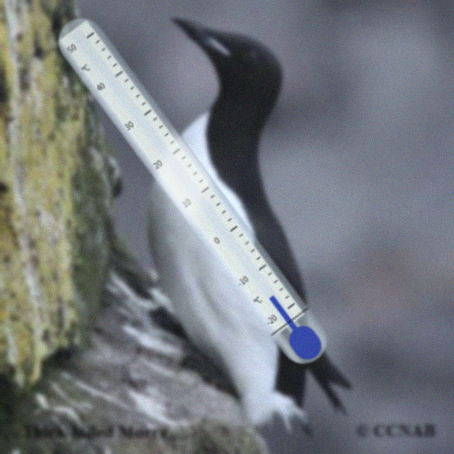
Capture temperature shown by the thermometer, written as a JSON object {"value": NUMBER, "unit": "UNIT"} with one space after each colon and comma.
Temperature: {"value": -16, "unit": "°C"}
